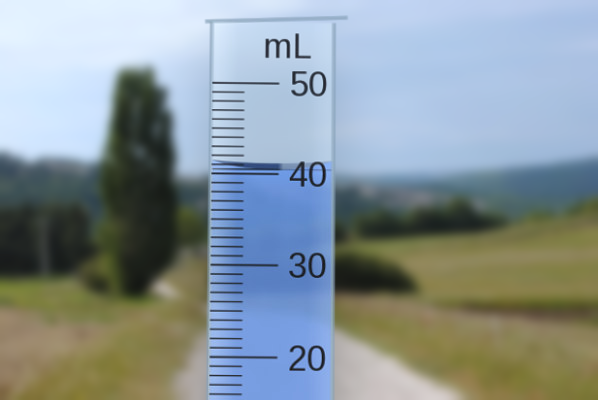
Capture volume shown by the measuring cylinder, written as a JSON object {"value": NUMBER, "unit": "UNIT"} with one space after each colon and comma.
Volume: {"value": 40.5, "unit": "mL"}
